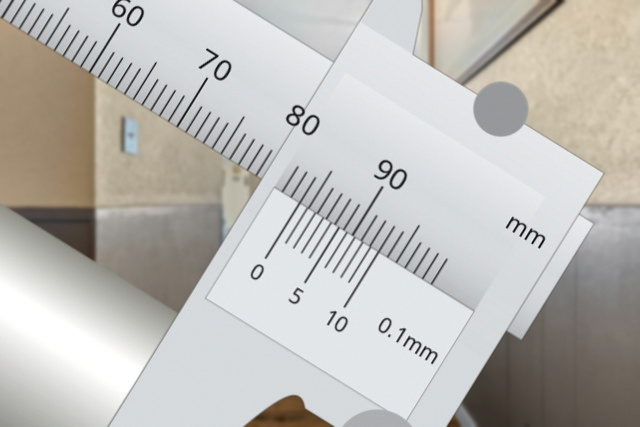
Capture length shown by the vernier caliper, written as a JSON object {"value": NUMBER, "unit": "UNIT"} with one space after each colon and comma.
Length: {"value": 84.0, "unit": "mm"}
